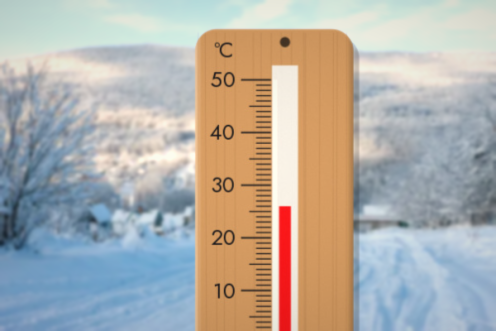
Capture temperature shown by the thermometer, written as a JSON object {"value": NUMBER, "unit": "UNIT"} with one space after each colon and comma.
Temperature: {"value": 26, "unit": "°C"}
